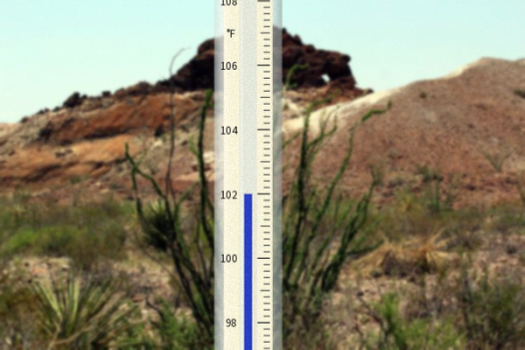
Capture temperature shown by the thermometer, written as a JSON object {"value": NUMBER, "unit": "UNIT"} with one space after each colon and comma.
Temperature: {"value": 102, "unit": "°F"}
